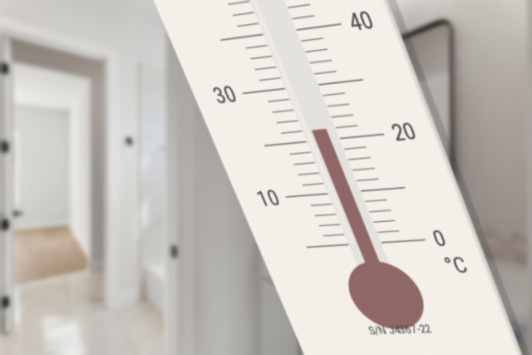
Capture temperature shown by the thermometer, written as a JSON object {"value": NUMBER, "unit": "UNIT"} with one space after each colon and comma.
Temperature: {"value": 22, "unit": "°C"}
